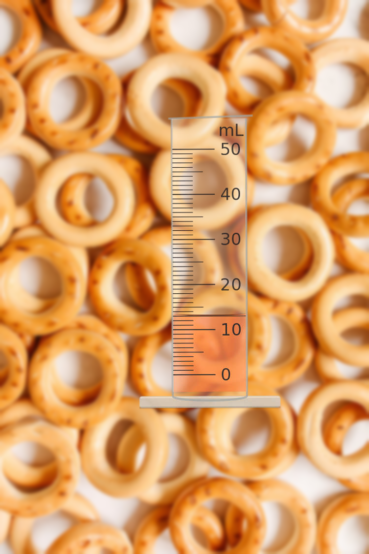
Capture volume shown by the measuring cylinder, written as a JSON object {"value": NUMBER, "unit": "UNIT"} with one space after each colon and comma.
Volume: {"value": 13, "unit": "mL"}
